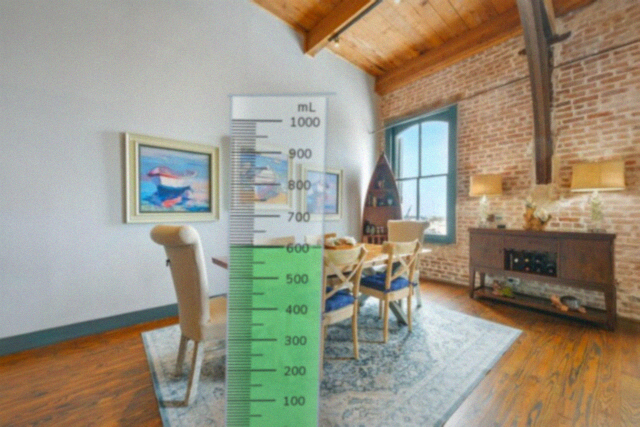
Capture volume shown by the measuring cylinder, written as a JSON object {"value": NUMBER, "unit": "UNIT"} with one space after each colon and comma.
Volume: {"value": 600, "unit": "mL"}
